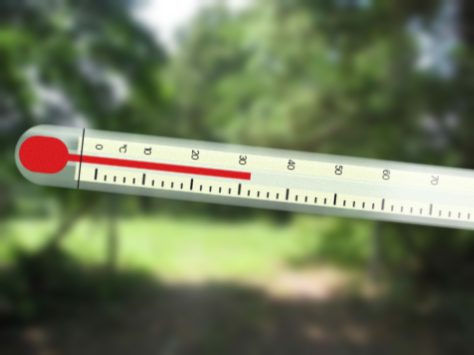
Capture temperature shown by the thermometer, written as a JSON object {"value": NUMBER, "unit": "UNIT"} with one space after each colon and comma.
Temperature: {"value": 32, "unit": "°C"}
